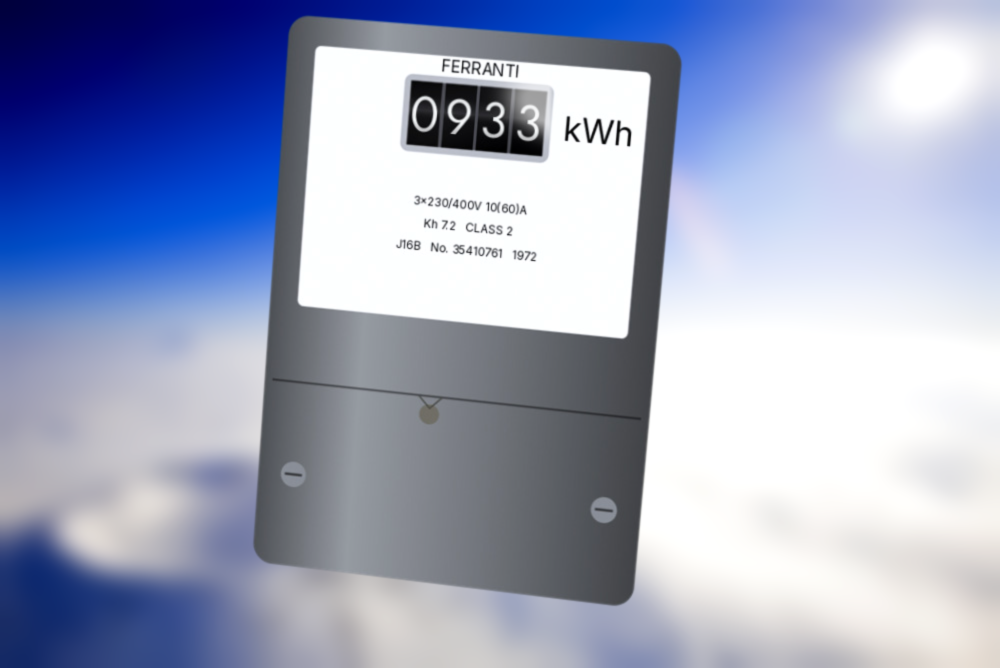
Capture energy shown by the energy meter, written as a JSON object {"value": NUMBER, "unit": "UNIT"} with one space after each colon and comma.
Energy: {"value": 933, "unit": "kWh"}
